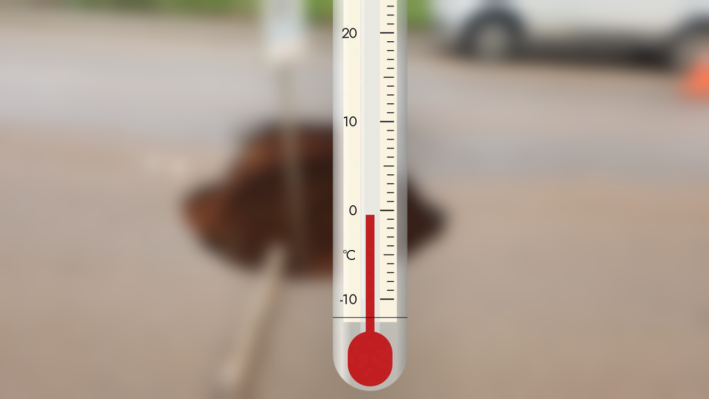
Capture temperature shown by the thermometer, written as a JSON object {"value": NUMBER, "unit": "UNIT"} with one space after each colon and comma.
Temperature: {"value": -0.5, "unit": "°C"}
